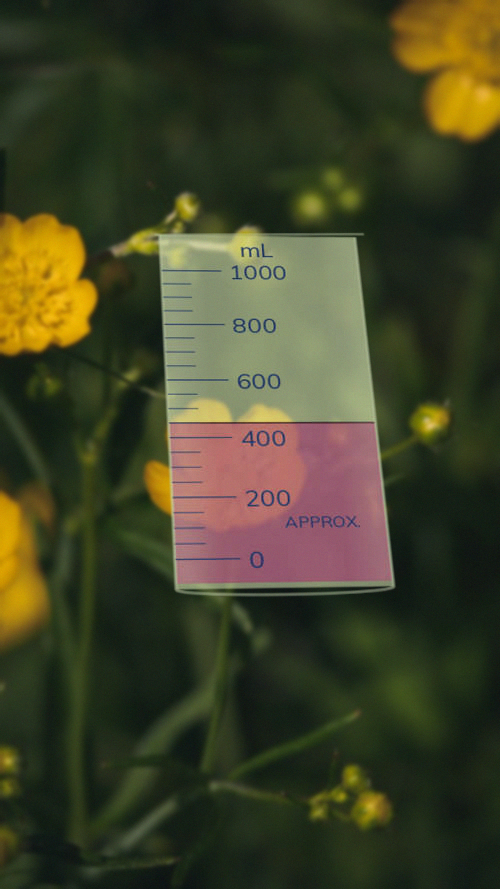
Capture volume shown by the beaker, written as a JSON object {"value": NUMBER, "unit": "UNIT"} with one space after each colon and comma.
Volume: {"value": 450, "unit": "mL"}
